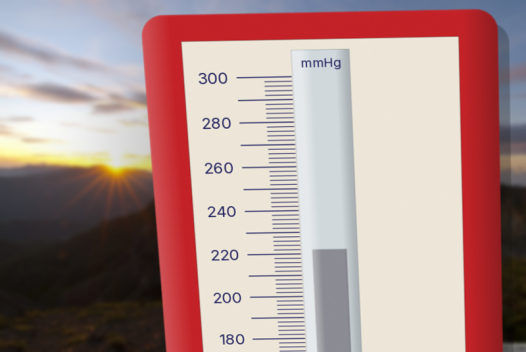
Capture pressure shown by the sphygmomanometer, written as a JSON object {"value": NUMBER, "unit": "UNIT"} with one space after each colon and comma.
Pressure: {"value": 222, "unit": "mmHg"}
